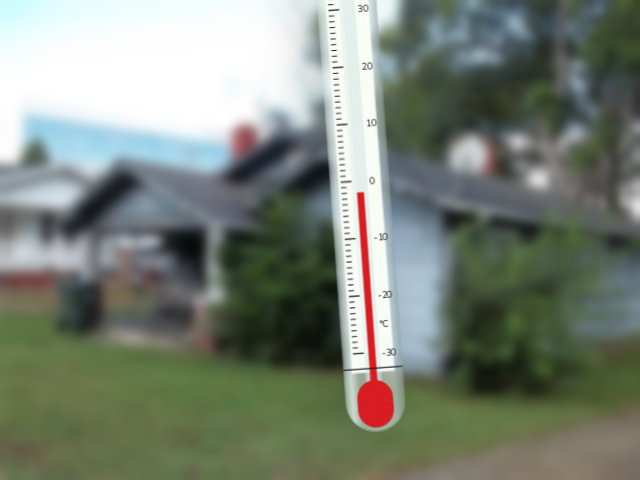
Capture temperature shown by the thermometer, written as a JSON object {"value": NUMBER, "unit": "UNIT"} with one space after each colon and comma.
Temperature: {"value": -2, "unit": "°C"}
